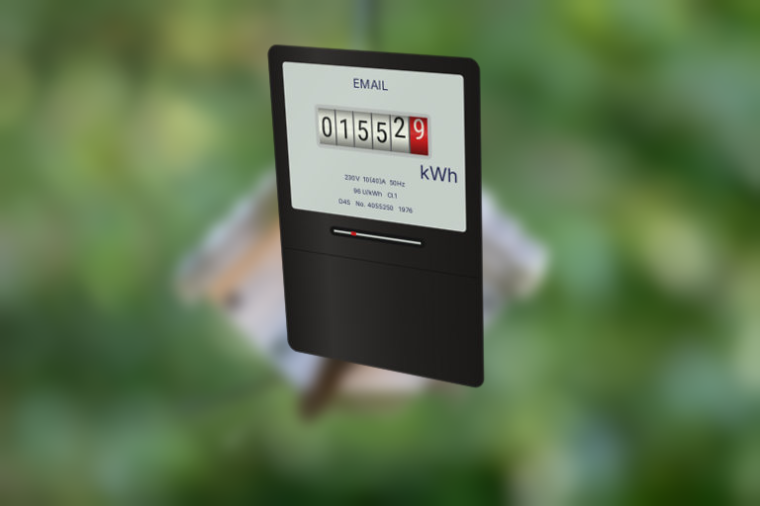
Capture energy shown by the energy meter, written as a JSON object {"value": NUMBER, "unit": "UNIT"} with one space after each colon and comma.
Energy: {"value": 1552.9, "unit": "kWh"}
